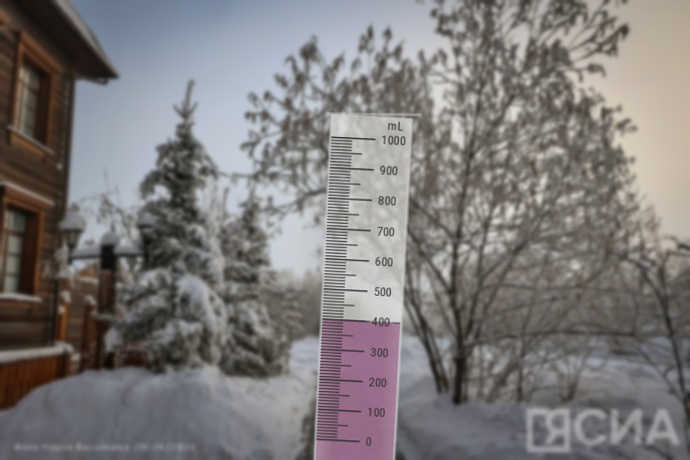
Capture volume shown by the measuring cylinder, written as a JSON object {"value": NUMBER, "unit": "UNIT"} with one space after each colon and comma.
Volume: {"value": 400, "unit": "mL"}
